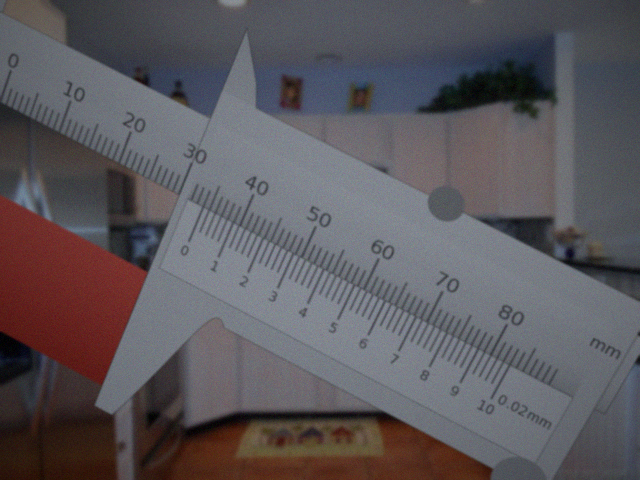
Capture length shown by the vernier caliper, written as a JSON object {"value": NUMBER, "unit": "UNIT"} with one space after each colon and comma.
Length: {"value": 34.0, "unit": "mm"}
